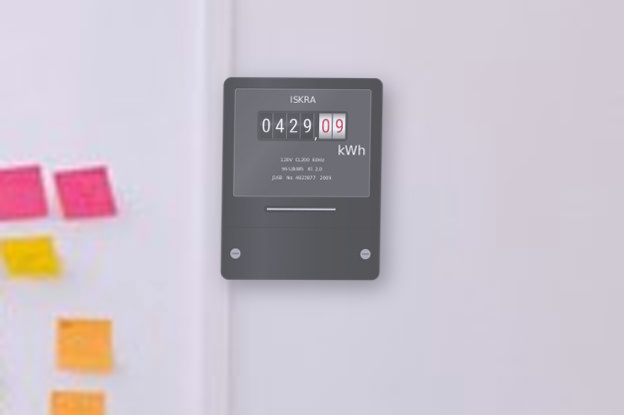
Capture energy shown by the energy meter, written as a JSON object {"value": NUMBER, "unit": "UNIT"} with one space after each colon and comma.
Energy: {"value": 429.09, "unit": "kWh"}
